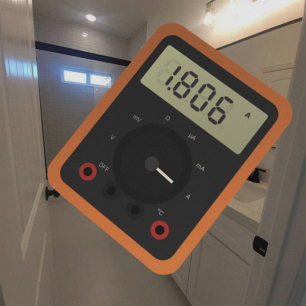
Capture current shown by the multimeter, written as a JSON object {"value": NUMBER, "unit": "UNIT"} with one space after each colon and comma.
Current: {"value": 1.806, "unit": "A"}
